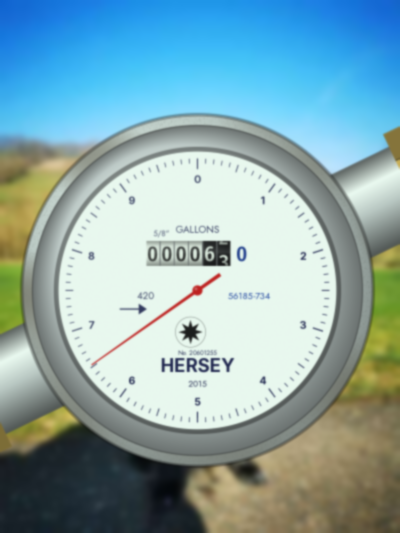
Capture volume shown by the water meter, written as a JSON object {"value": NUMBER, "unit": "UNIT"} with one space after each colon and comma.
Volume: {"value": 626.5, "unit": "gal"}
